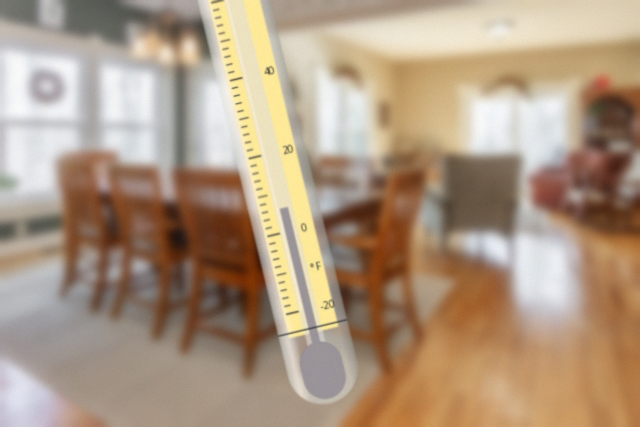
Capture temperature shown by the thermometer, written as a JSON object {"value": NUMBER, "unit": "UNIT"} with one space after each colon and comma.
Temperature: {"value": 6, "unit": "°F"}
